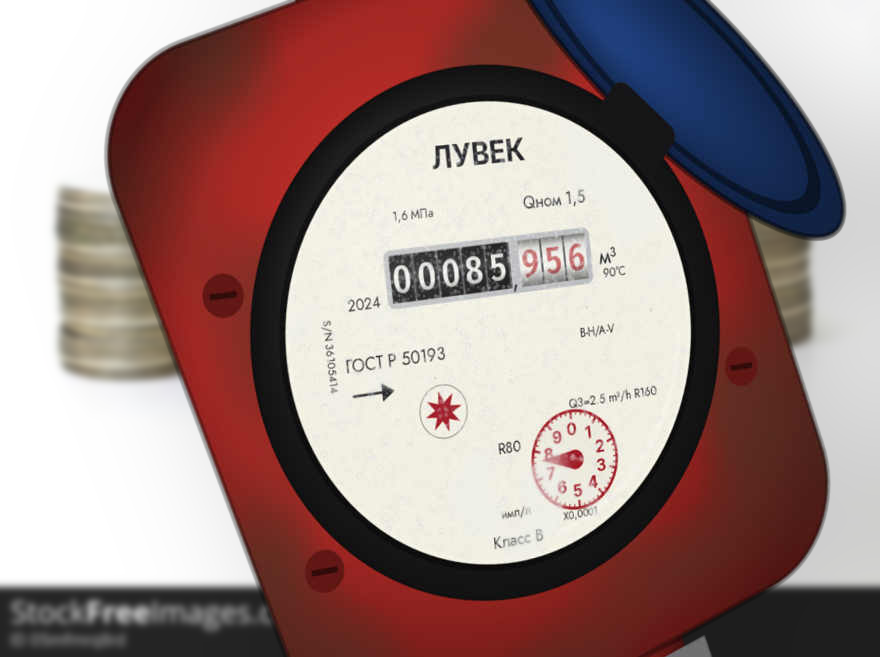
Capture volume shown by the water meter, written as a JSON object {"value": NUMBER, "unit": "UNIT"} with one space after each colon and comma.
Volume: {"value": 85.9567, "unit": "m³"}
